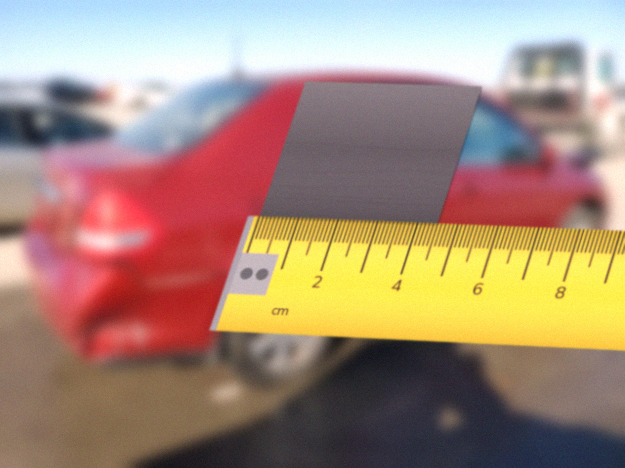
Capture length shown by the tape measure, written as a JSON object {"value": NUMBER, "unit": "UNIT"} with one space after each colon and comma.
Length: {"value": 4.5, "unit": "cm"}
